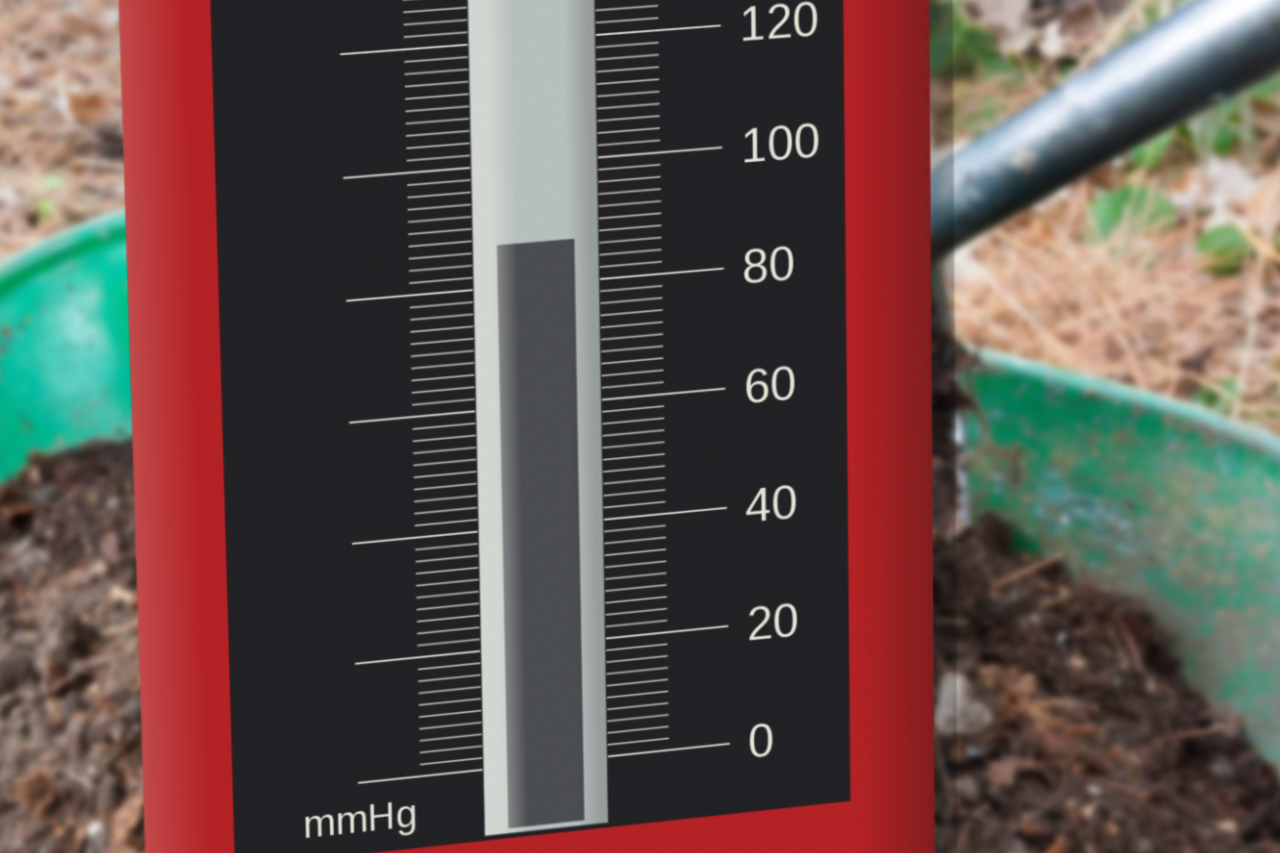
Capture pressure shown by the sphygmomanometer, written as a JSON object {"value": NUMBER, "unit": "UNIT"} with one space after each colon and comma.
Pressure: {"value": 87, "unit": "mmHg"}
